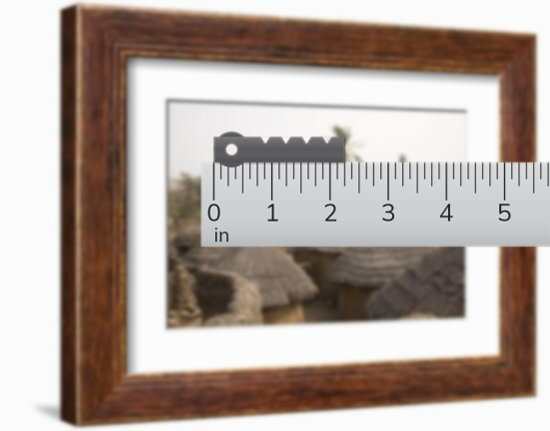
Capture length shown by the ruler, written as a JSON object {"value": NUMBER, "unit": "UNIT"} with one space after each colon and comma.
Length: {"value": 2.25, "unit": "in"}
